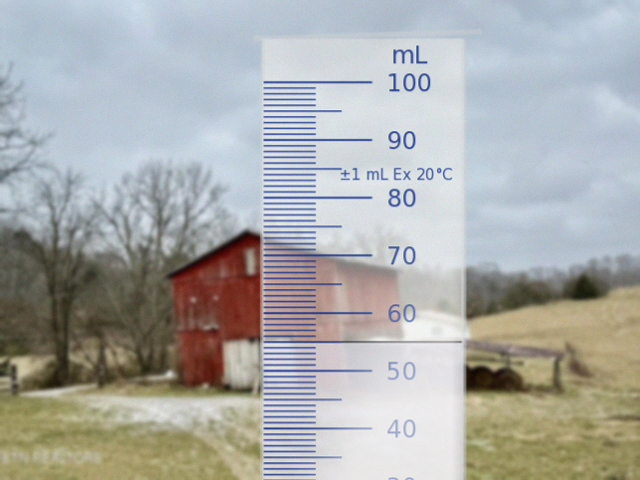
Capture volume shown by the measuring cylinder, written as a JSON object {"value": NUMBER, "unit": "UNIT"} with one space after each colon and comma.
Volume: {"value": 55, "unit": "mL"}
